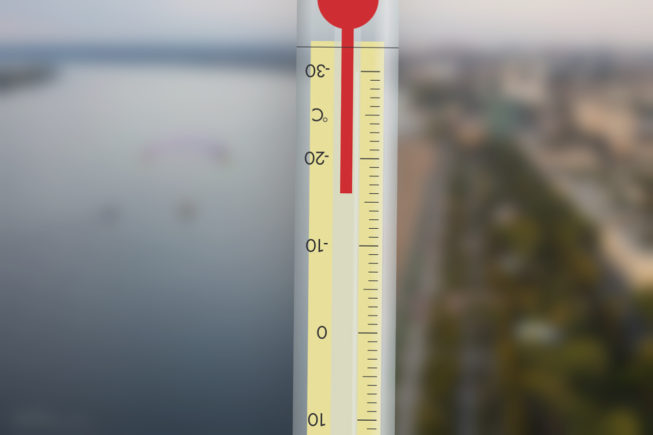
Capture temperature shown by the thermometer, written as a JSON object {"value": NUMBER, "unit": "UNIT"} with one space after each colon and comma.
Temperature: {"value": -16, "unit": "°C"}
